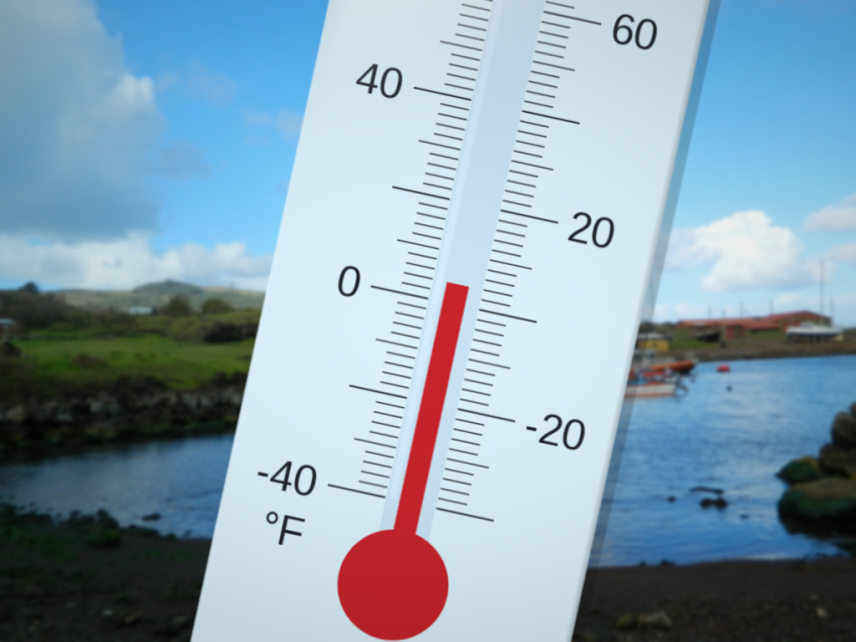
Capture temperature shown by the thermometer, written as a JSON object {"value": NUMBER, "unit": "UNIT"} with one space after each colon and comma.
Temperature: {"value": 4, "unit": "°F"}
